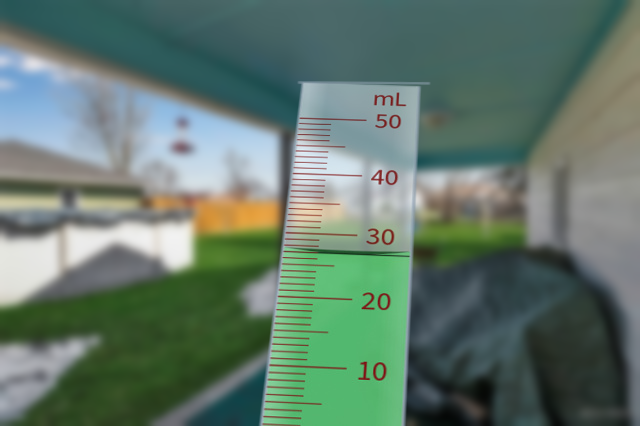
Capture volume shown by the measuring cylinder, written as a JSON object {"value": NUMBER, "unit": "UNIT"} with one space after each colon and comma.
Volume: {"value": 27, "unit": "mL"}
